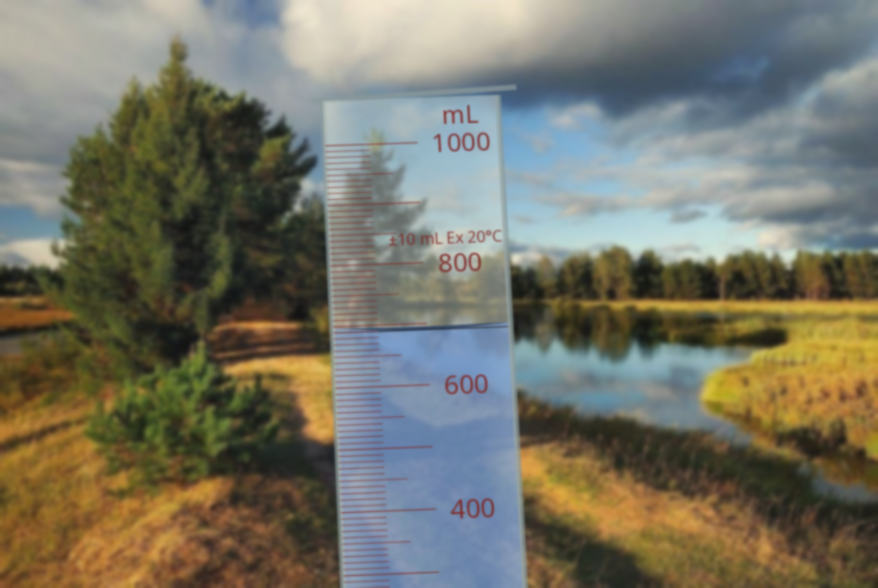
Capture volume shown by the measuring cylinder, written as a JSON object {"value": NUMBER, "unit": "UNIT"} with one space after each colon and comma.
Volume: {"value": 690, "unit": "mL"}
